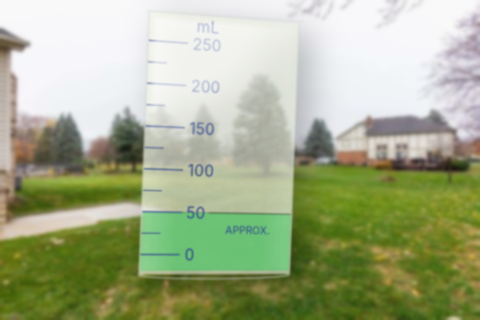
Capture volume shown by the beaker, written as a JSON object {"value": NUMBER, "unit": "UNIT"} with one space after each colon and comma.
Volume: {"value": 50, "unit": "mL"}
